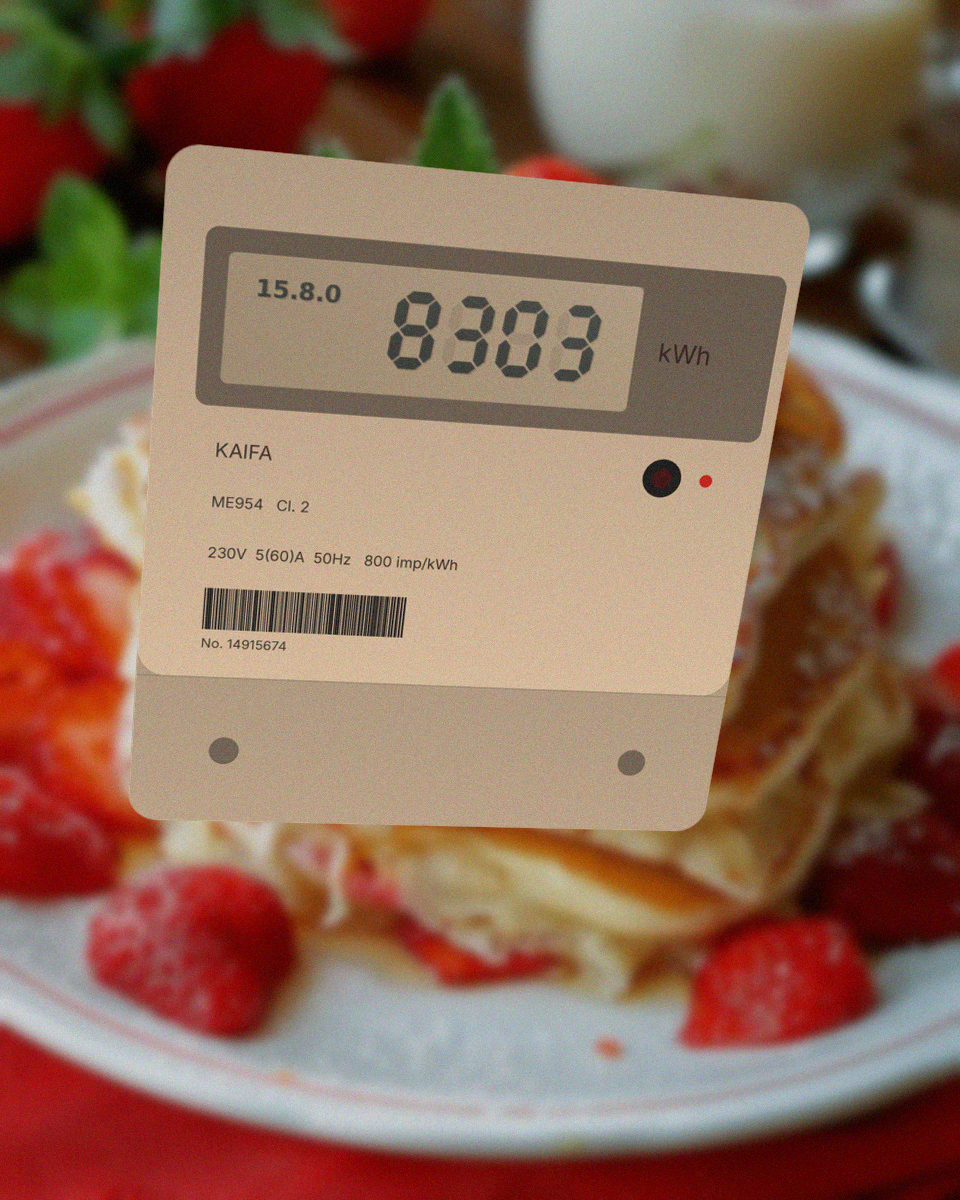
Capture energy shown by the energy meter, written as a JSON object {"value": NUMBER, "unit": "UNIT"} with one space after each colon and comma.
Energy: {"value": 8303, "unit": "kWh"}
